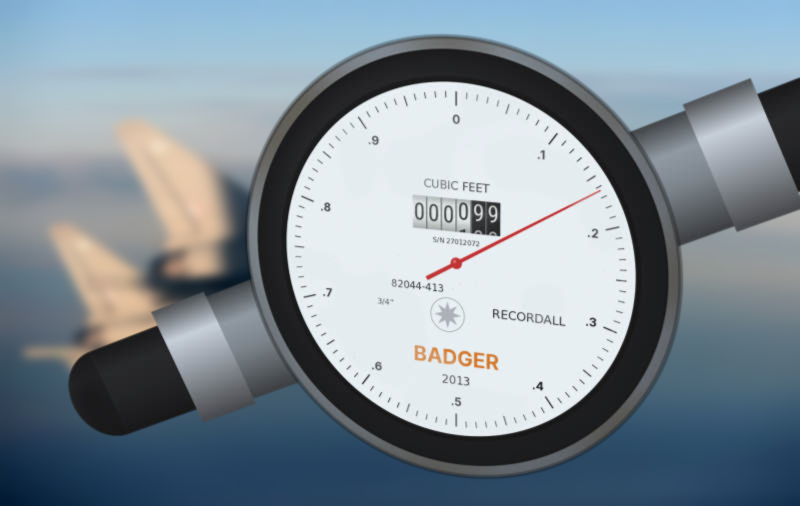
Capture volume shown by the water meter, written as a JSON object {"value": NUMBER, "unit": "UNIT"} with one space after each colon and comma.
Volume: {"value": 99.16, "unit": "ft³"}
